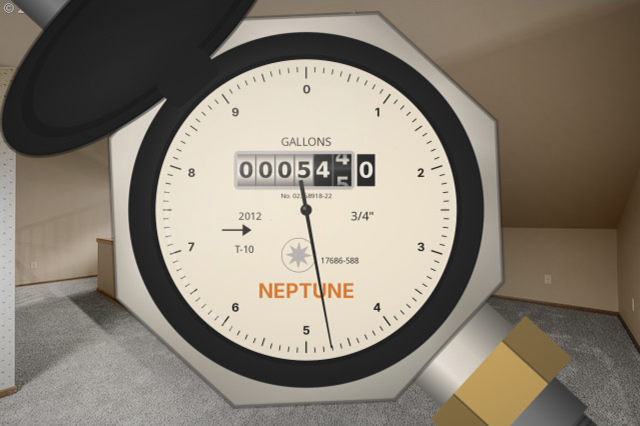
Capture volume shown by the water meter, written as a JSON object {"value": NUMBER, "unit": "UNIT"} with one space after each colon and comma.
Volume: {"value": 5444.7, "unit": "gal"}
